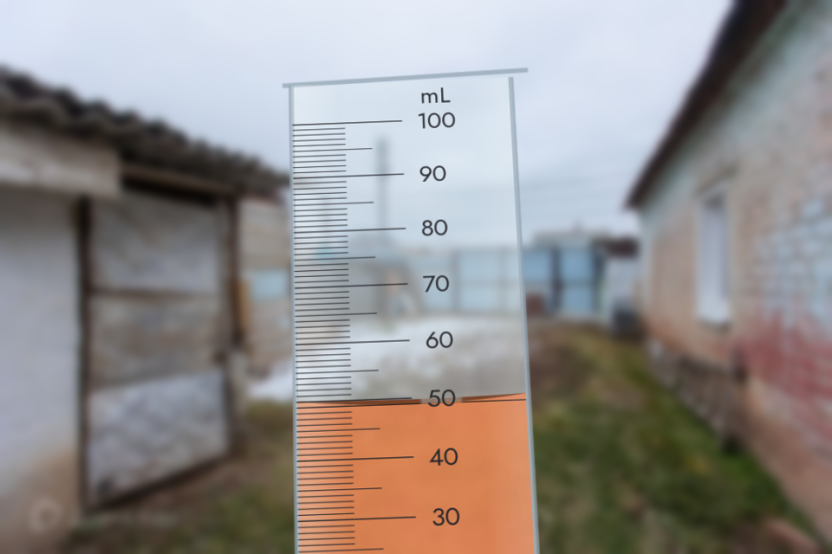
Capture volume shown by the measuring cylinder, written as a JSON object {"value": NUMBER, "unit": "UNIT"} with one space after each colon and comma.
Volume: {"value": 49, "unit": "mL"}
